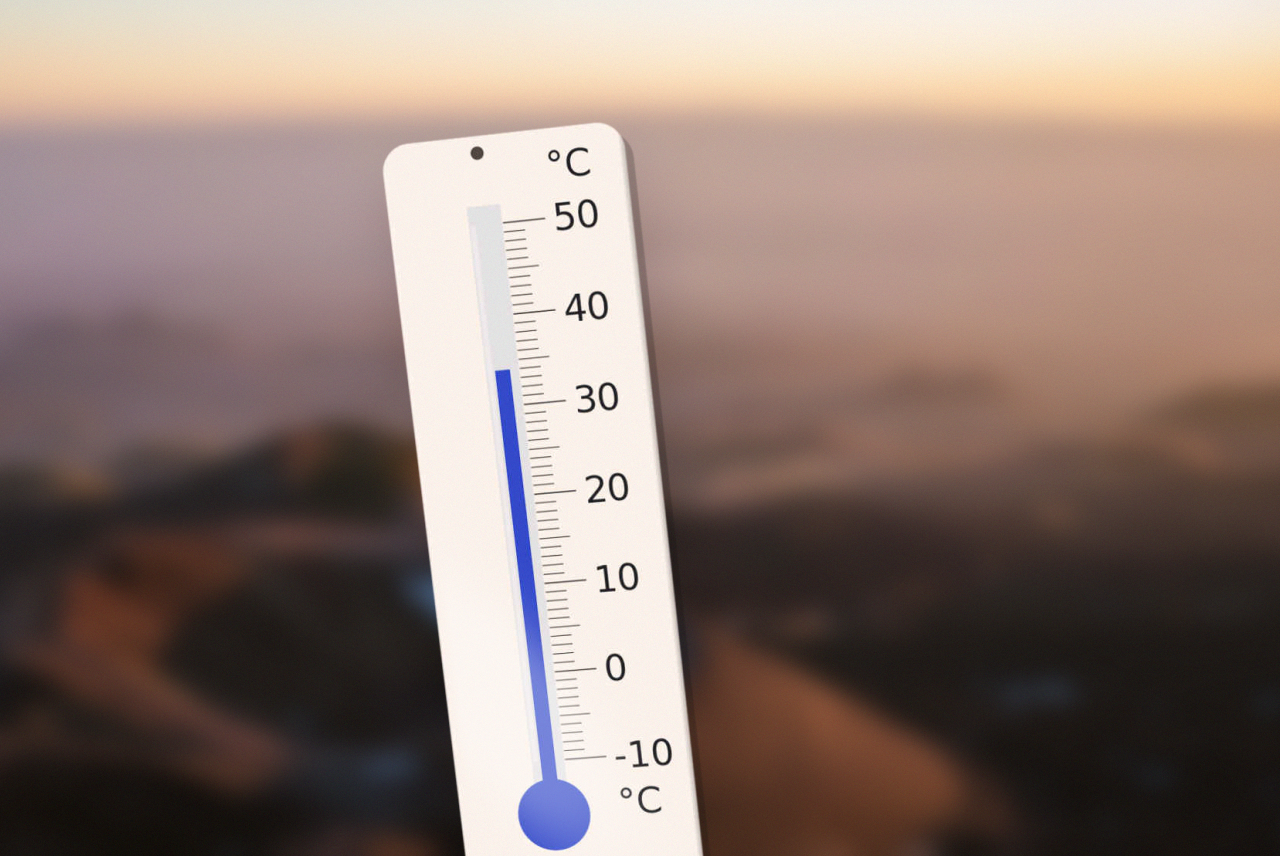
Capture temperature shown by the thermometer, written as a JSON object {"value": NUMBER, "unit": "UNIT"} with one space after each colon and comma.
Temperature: {"value": 34, "unit": "°C"}
